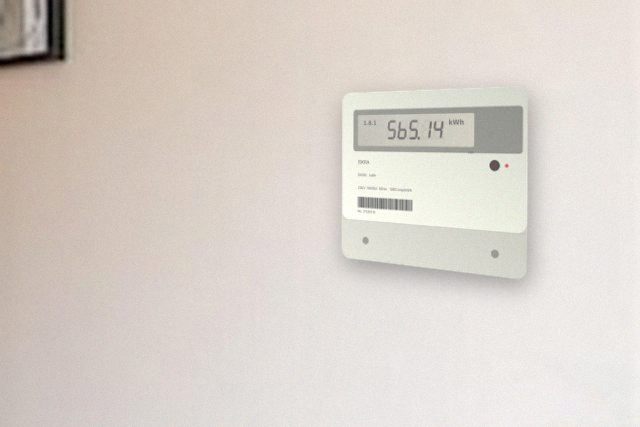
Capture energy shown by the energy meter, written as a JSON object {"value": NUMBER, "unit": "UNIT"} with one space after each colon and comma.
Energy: {"value": 565.14, "unit": "kWh"}
